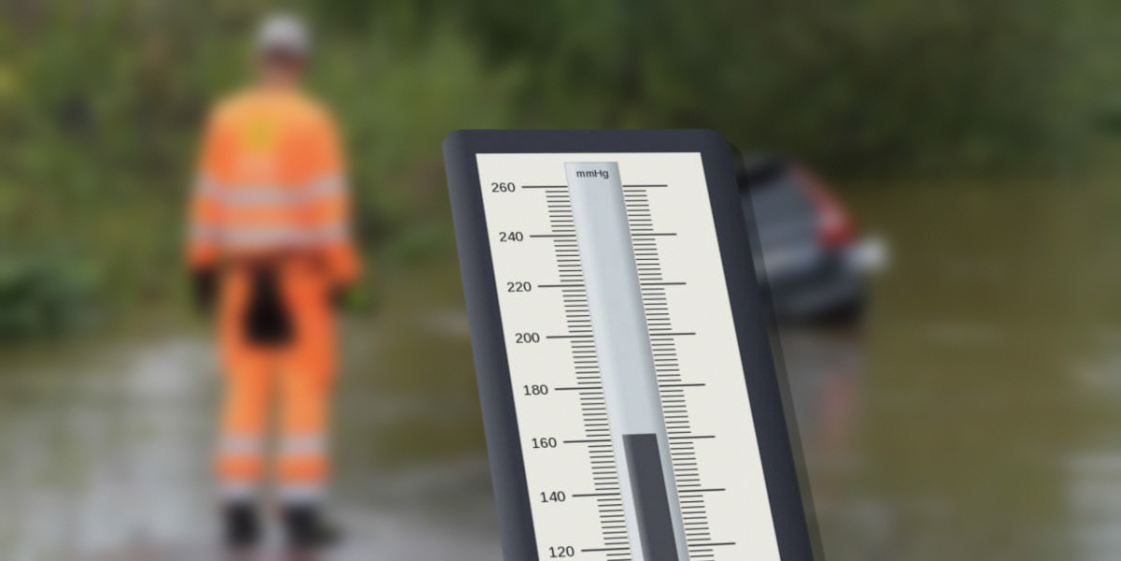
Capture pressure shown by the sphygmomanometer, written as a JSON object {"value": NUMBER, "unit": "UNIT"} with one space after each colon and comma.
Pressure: {"value": 162, "unit": "mmHg"}
